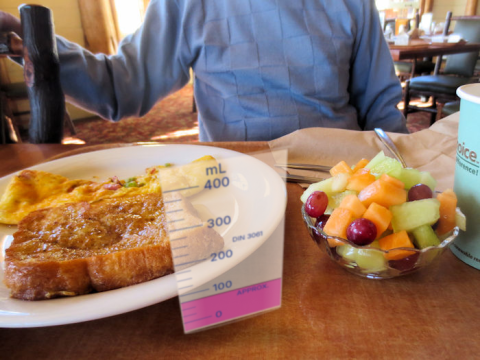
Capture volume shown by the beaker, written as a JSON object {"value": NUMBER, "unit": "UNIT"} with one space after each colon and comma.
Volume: {"value": 75, "unit": "mL"}
